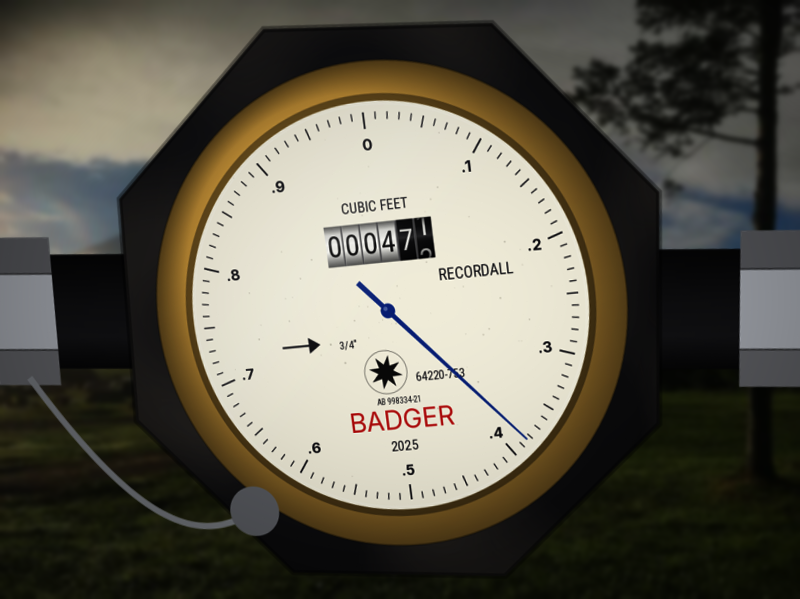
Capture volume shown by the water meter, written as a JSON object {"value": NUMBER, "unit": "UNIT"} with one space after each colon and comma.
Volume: {"value": 471.38, "unit": "ft³"}
